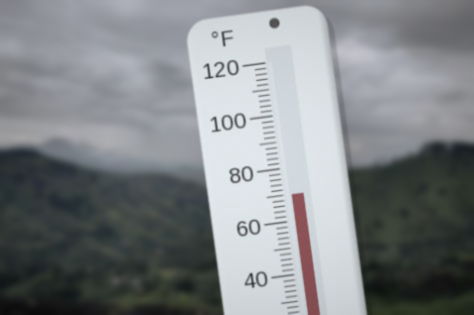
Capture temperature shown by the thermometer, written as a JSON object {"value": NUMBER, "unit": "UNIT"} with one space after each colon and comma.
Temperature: {"value": 70, "unit": "°F"}
